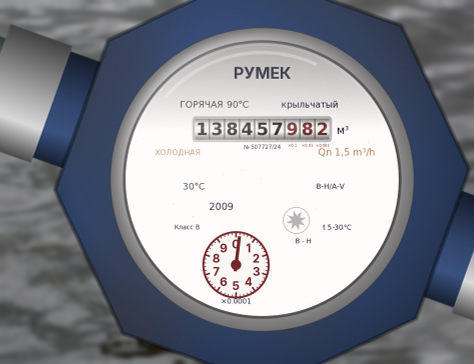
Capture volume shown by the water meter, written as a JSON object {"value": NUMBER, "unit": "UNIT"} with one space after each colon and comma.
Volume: {"value": 138457.9820, "unit": "m³"}
